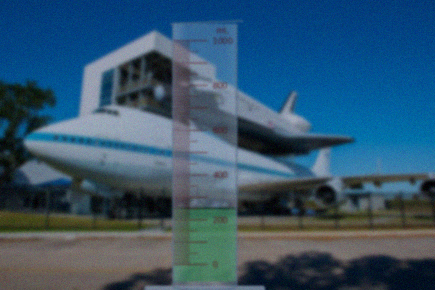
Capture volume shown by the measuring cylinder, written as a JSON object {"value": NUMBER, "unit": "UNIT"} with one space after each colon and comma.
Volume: {"value": 250, "unit": "mL"}
